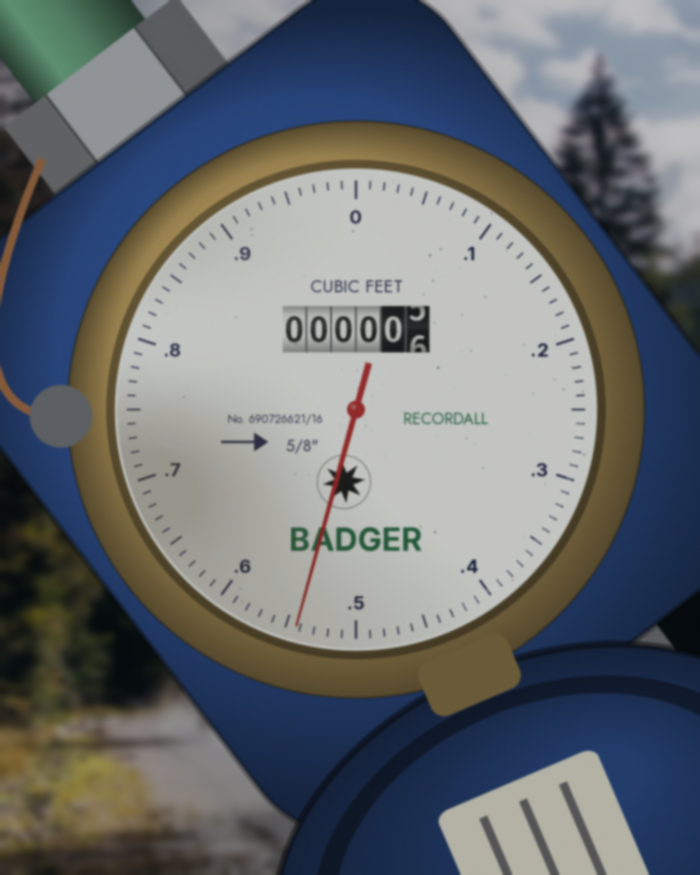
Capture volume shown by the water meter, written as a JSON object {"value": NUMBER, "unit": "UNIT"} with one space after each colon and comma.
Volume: {"value": 5.54, "unit": "ft³"}
